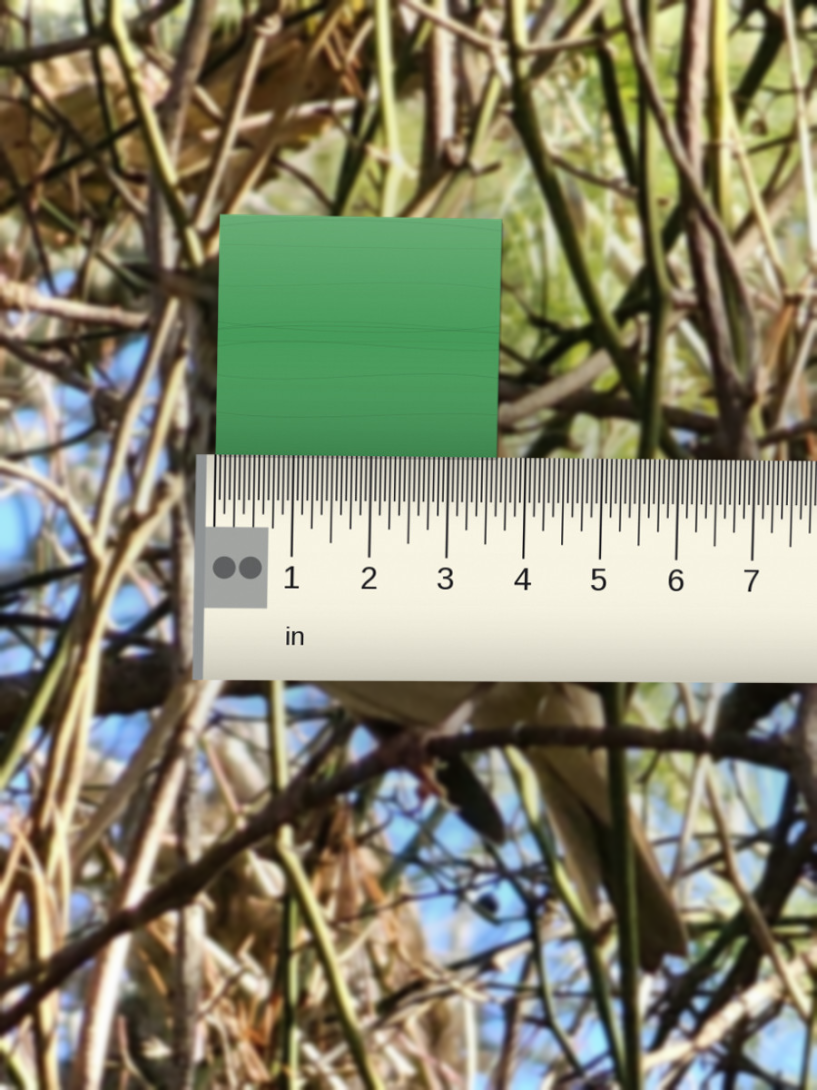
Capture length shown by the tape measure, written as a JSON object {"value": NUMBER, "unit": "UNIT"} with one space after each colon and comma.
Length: {"value": 3.625, "unit": "in"}
